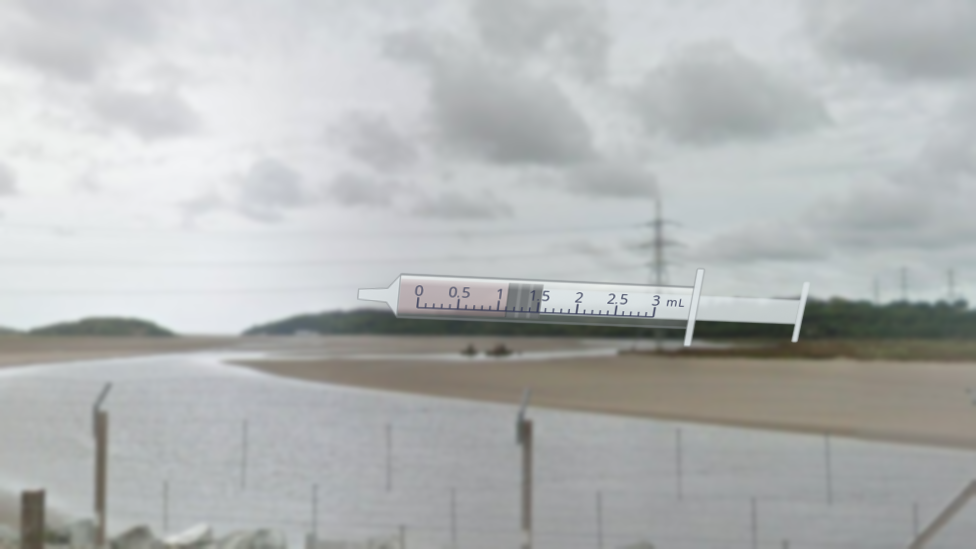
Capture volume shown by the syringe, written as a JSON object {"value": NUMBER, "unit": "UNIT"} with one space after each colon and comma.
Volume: {"value": 1.1, "unit": "mL"}
